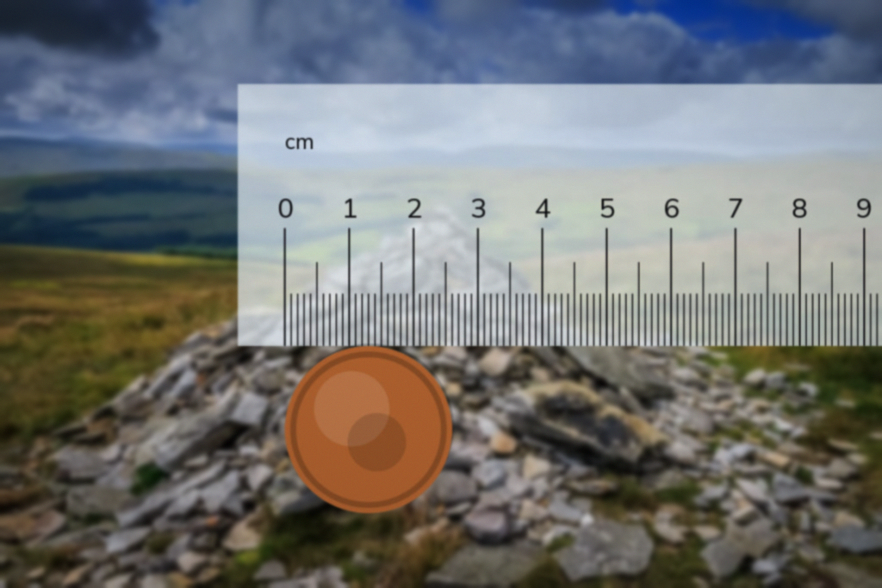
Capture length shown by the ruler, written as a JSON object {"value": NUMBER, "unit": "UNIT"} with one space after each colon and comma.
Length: {"value": 2.6, "unit": "cm"}
